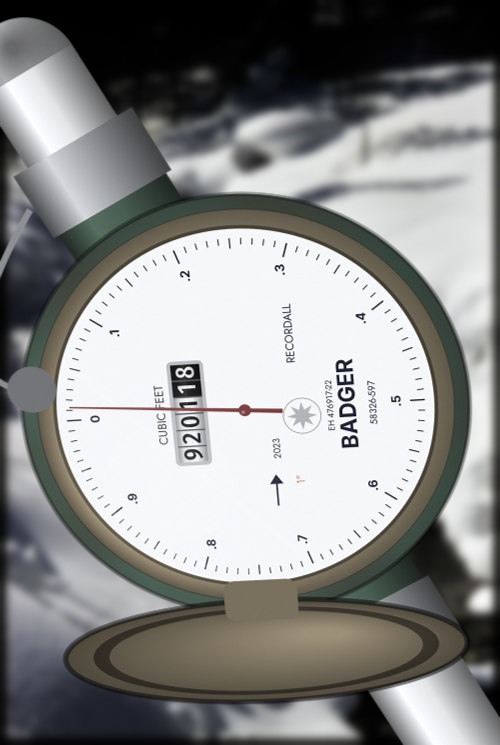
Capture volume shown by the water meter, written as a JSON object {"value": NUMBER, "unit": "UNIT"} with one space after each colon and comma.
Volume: {"value": 920118.01, "unit": "ft³"}
